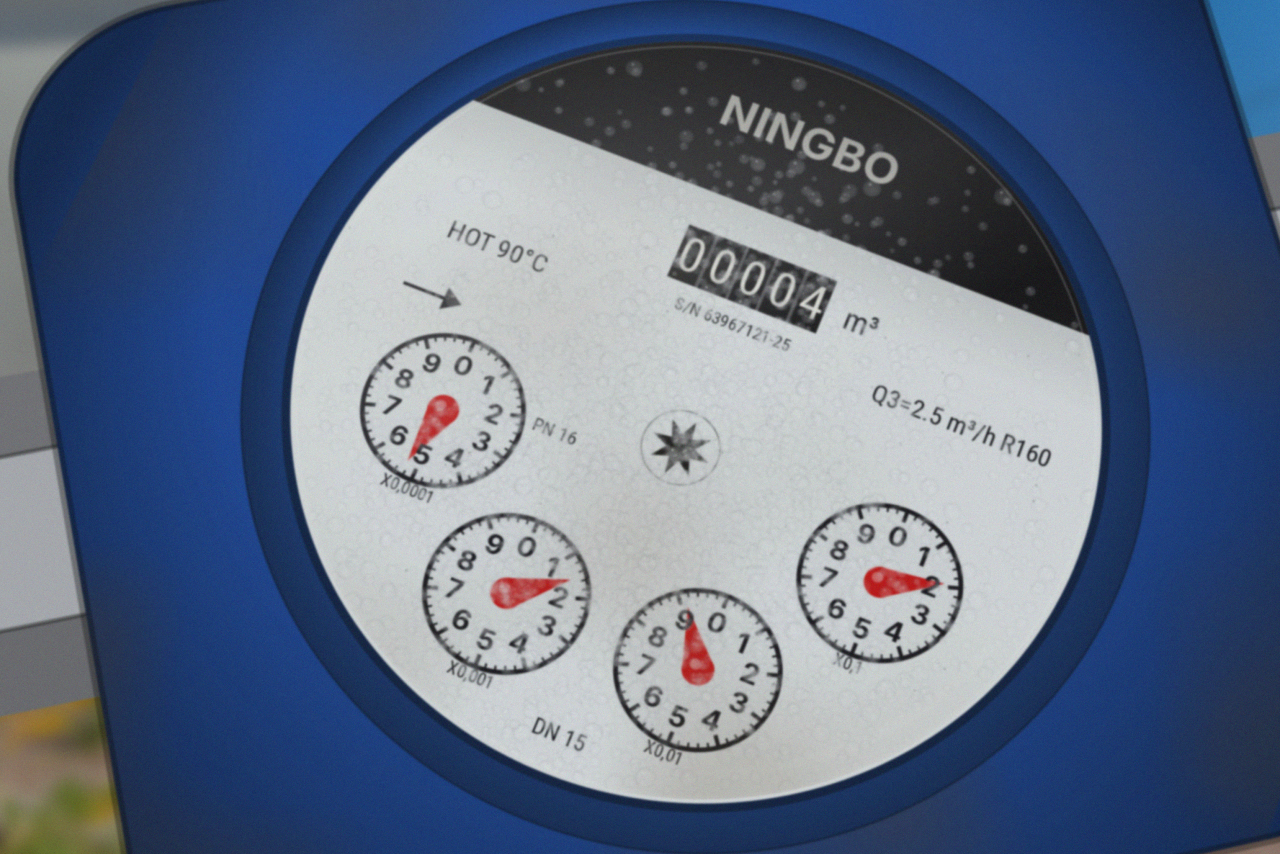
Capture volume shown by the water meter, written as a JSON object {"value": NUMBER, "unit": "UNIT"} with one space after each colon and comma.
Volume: {"value": 4.1915, "unit": "m³"}
